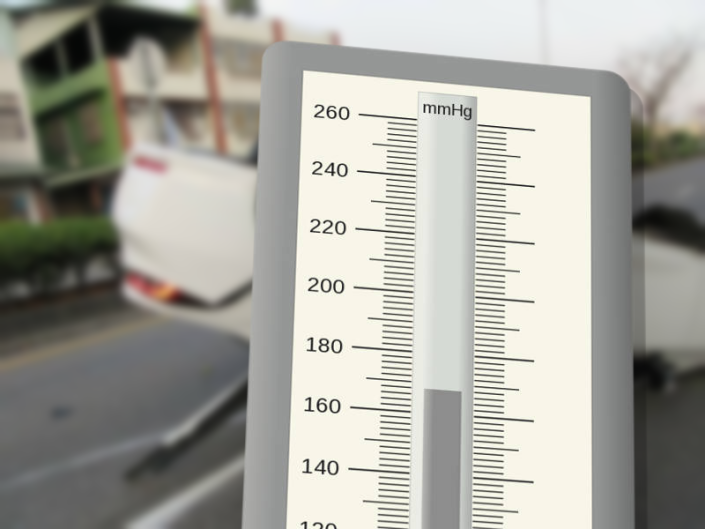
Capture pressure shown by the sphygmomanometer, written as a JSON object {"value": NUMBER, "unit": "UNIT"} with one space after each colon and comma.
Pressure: {"value": 168, "unit": "mmHg"}
